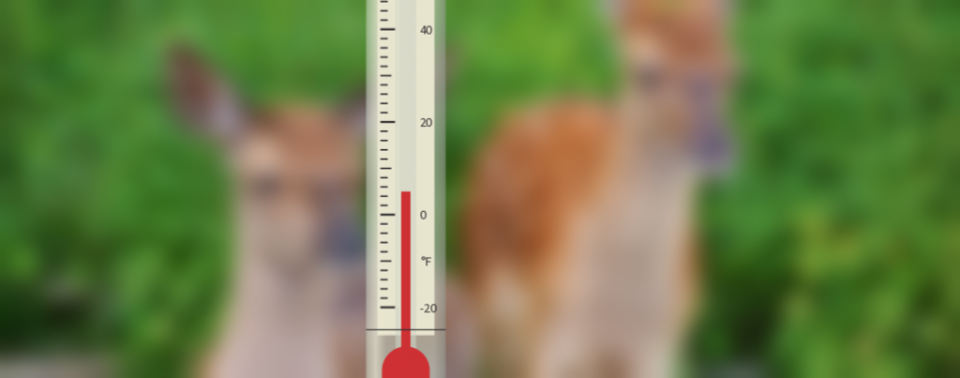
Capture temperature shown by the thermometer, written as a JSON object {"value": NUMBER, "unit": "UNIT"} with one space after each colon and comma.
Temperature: {"value": 5, "unit": "°F"}
